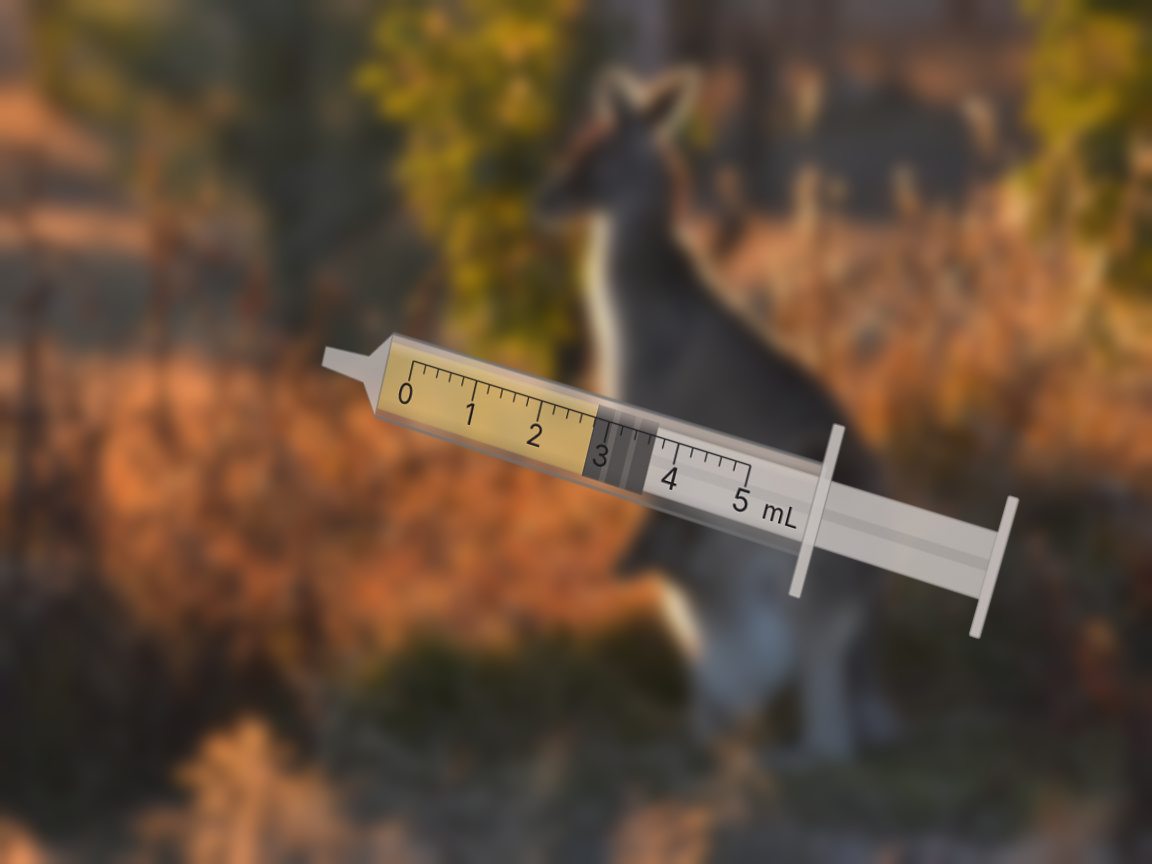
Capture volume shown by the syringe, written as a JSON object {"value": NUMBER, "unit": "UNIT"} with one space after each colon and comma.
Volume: {"value": 2.8, "unit": "mL"}
